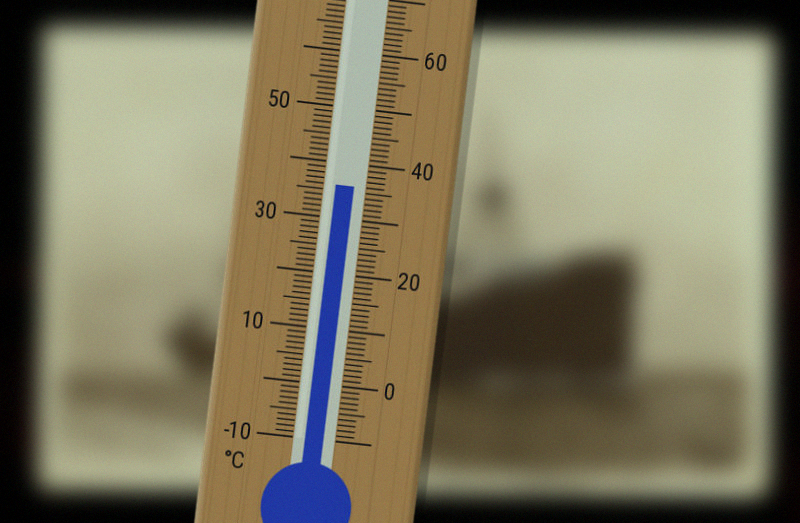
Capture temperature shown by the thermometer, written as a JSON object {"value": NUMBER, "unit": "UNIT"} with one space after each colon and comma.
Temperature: {"value": 36, "unit": "°C"}
